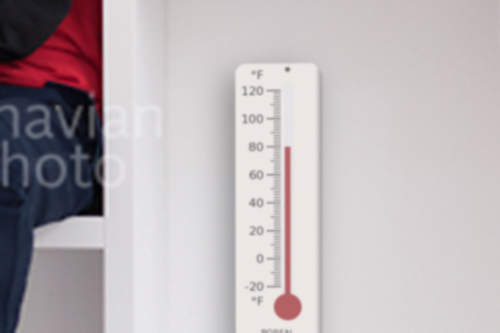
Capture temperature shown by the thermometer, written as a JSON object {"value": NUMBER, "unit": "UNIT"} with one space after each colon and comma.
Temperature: {"value": 80, "unit": "°F"}
